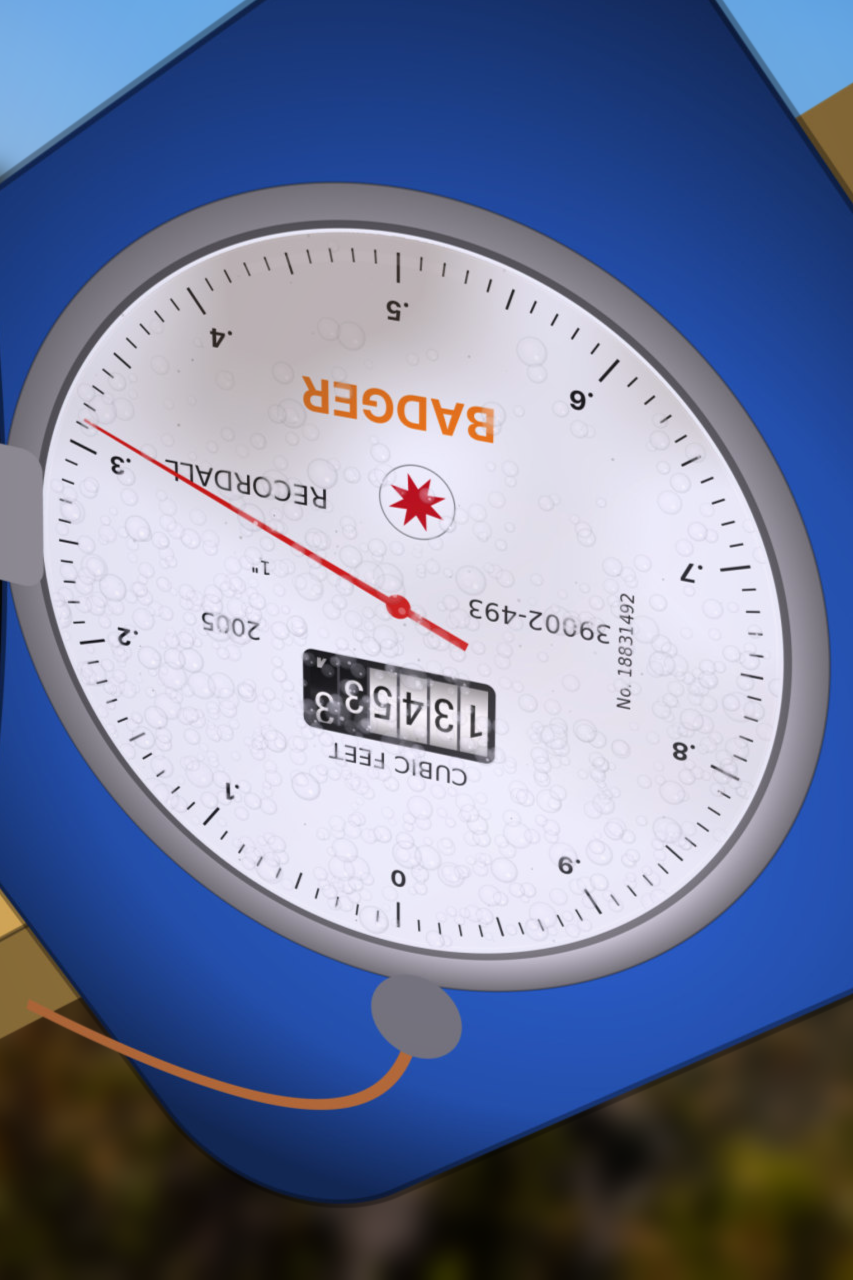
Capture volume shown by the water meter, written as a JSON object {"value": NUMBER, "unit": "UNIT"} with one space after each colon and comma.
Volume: {"value": 134533.31, "unit": "ft³"}
